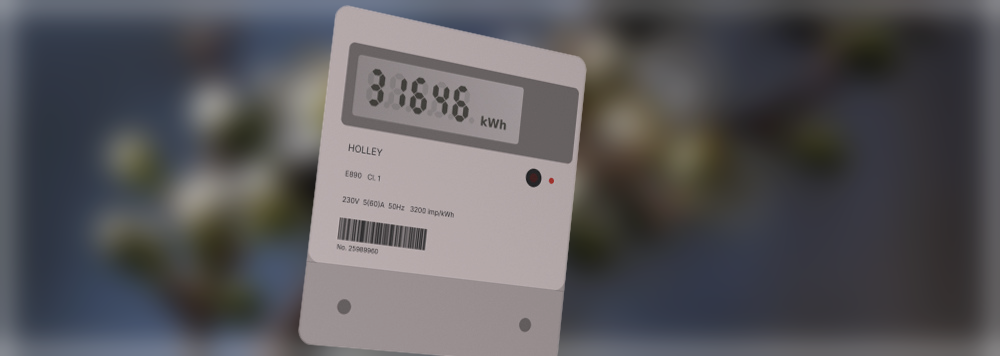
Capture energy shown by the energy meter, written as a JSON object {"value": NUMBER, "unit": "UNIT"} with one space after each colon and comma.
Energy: {"value": 31646, "unit": "kWh"}
